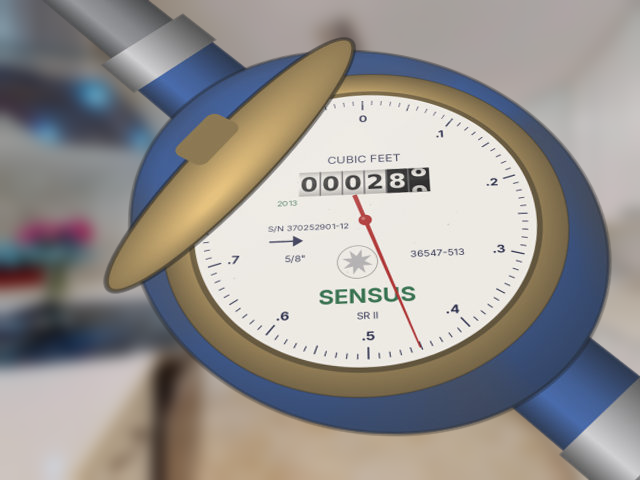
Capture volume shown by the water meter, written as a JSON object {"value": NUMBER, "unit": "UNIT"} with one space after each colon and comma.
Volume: {"value": 288.45, "unit": "ft³"}
